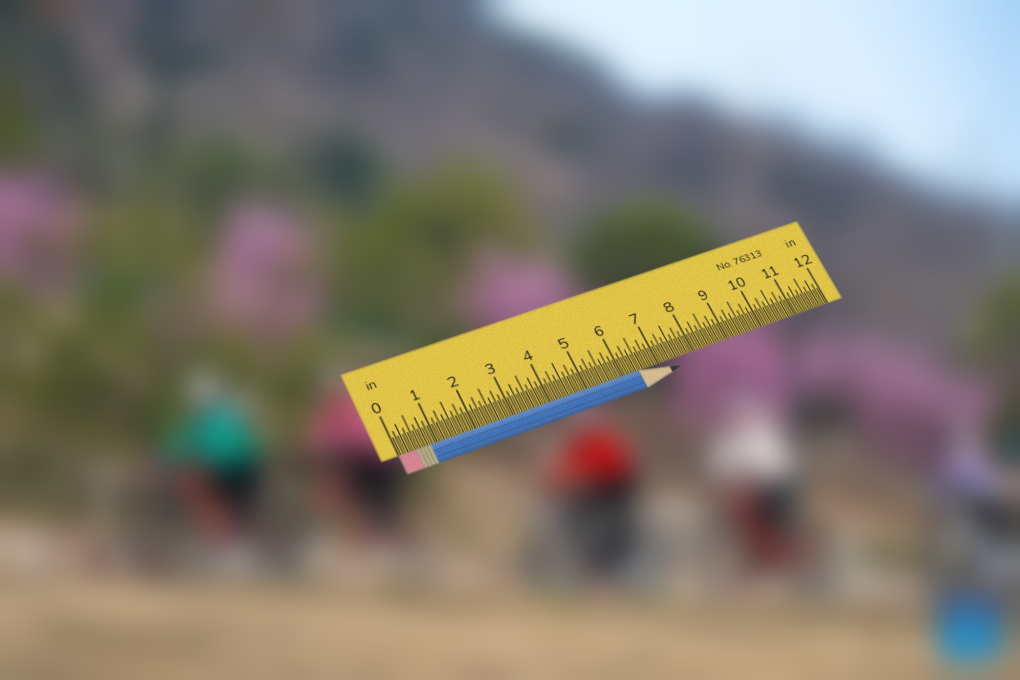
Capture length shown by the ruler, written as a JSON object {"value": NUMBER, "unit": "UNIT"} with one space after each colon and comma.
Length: {"value": 7.5, "unit": "in"}
